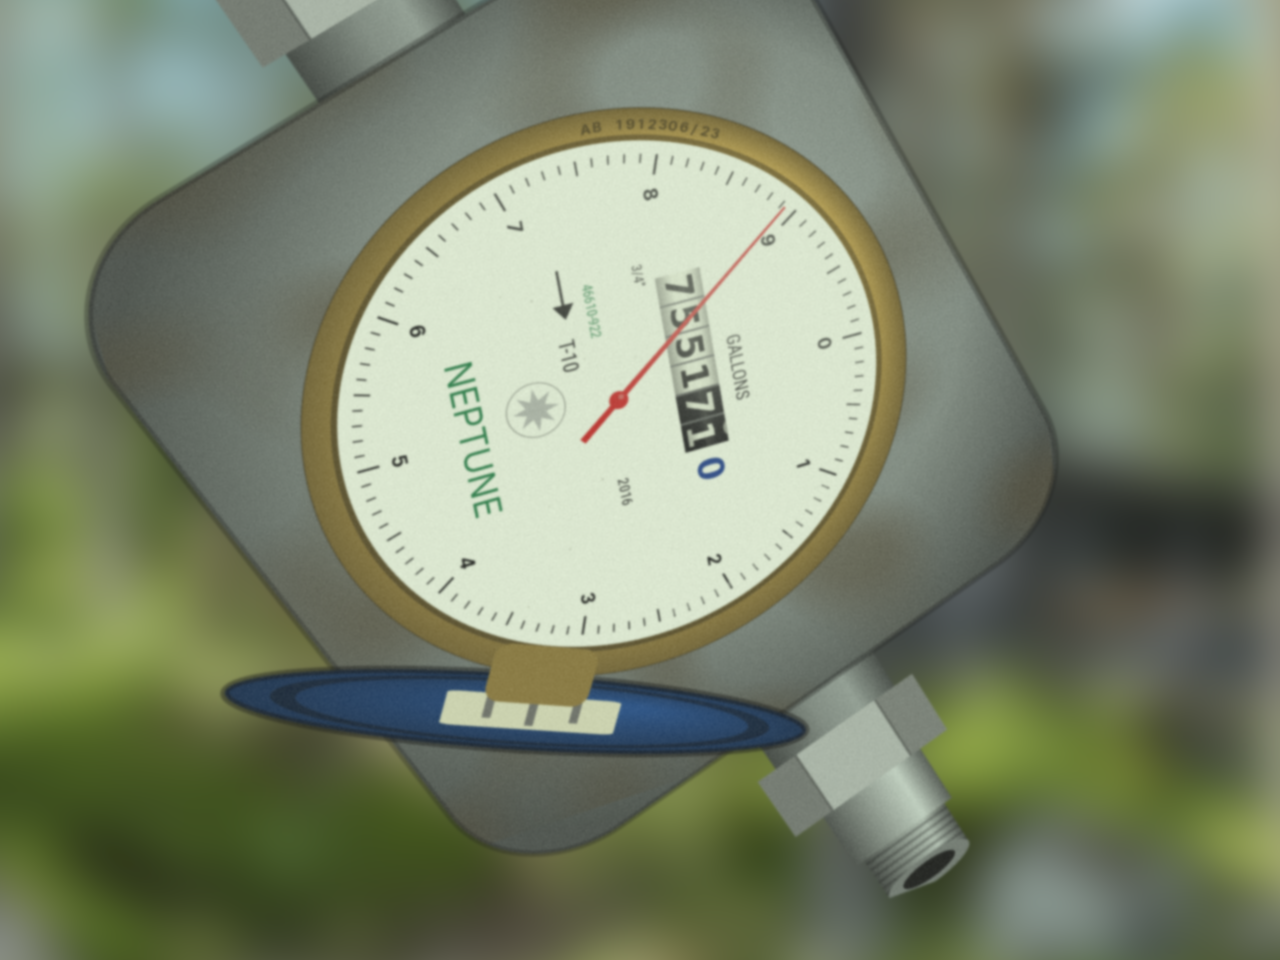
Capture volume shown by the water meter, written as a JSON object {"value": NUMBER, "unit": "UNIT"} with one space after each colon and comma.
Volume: {"value": 7551708.9, "unit": "gal"}
